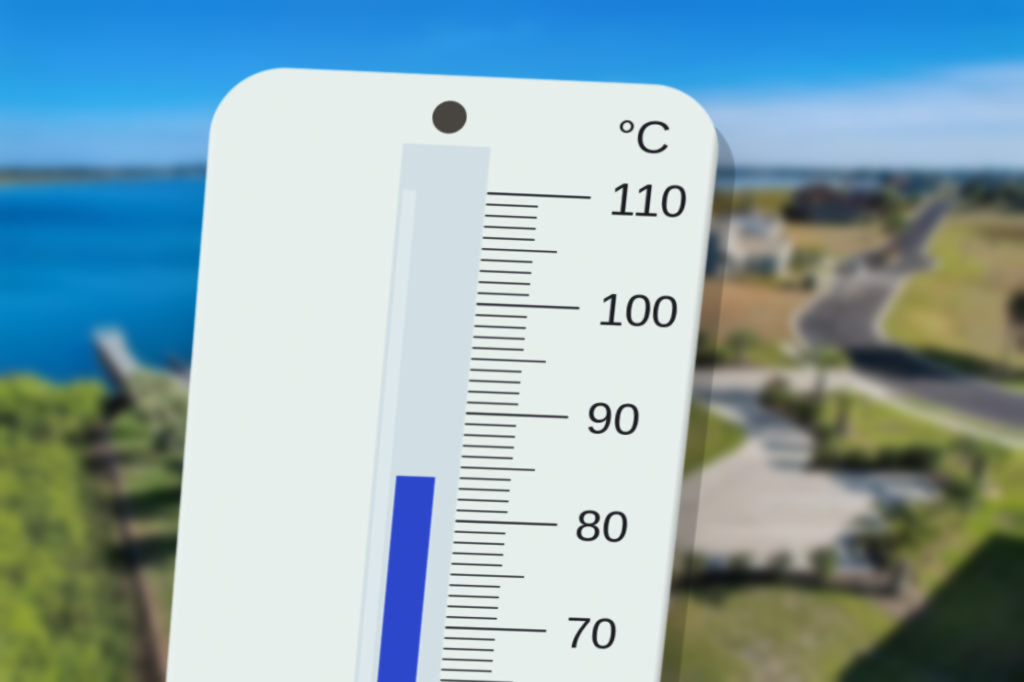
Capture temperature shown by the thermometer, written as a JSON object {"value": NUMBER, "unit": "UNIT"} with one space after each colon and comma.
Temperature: {"value": 84, "unit": "°C"}
